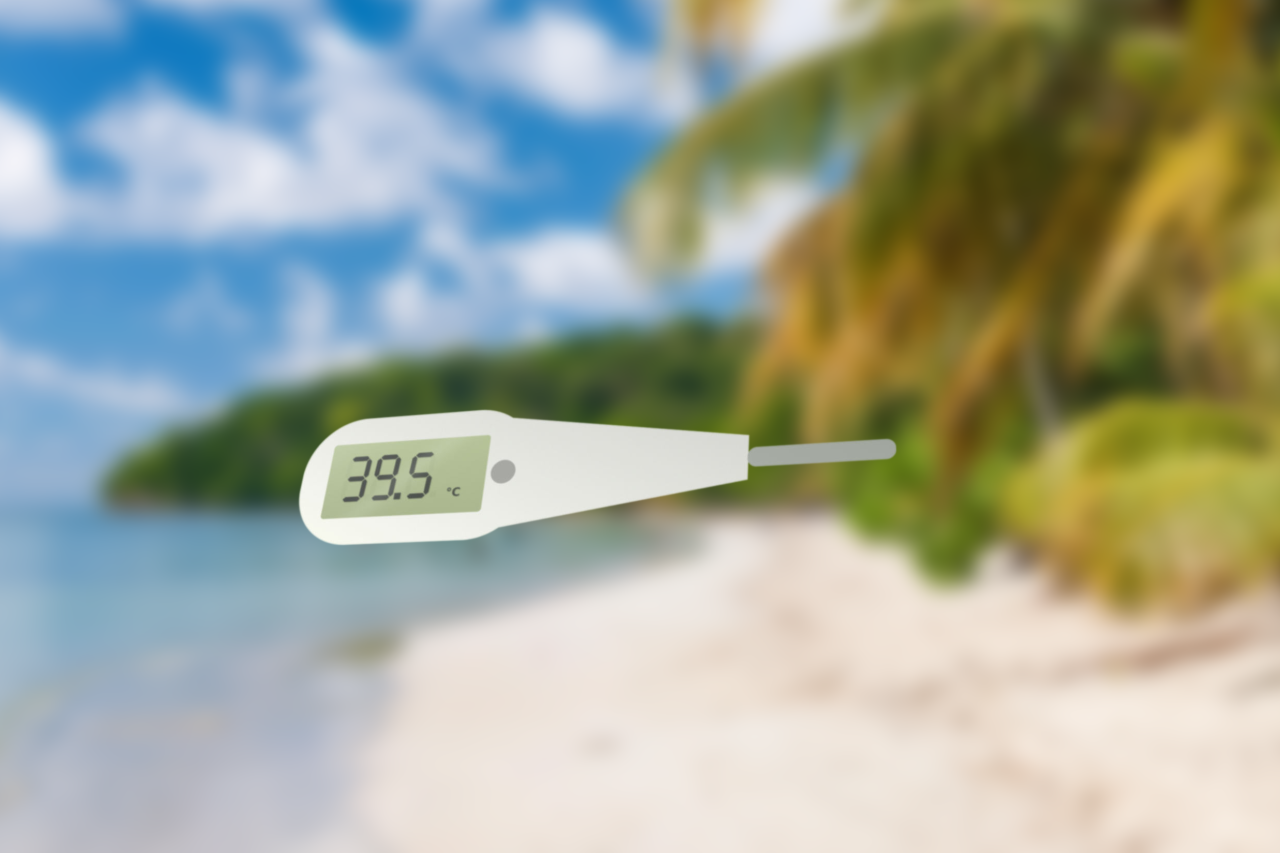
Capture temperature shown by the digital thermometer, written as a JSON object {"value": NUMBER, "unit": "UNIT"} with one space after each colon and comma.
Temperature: {"value": 39.5, "unit": "°C"}
